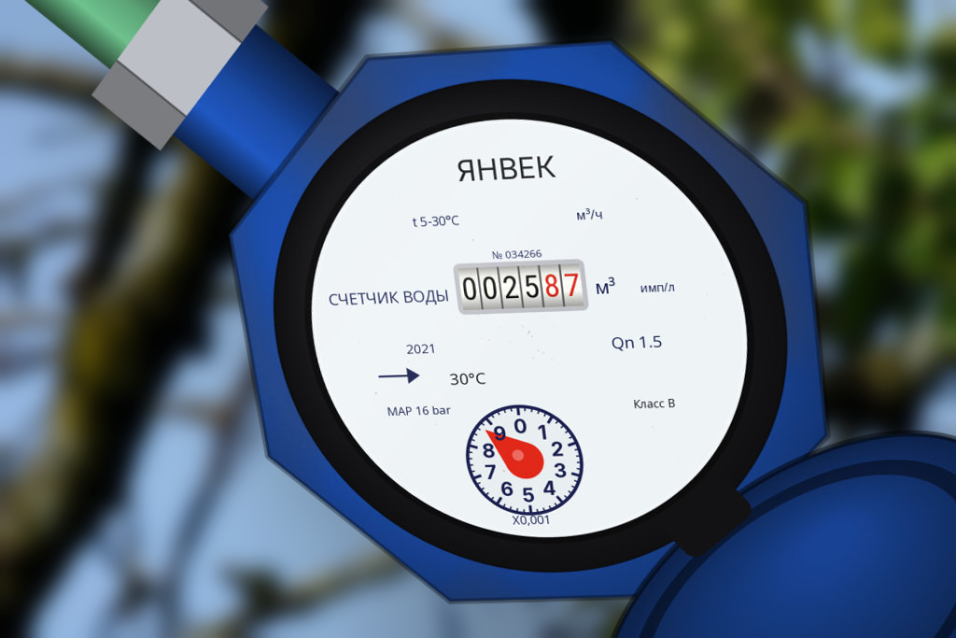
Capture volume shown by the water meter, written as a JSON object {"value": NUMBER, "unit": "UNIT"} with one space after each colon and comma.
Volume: {"value": 25.878, "unit": "m³"}
